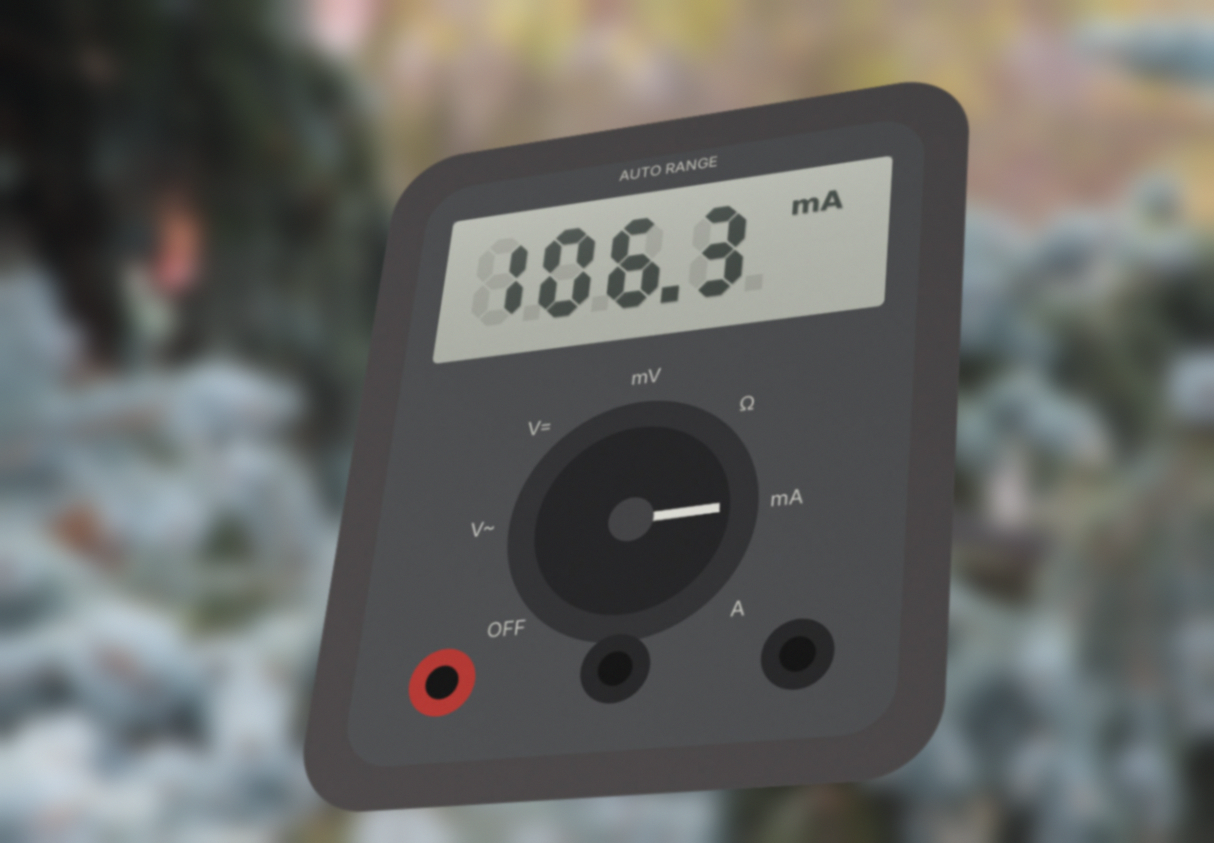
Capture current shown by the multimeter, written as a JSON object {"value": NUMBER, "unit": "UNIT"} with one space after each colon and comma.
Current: {"value": 106.3, "unit": "mA"}
